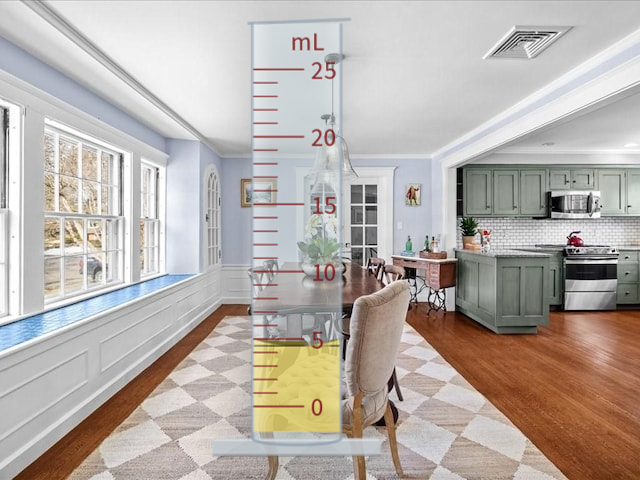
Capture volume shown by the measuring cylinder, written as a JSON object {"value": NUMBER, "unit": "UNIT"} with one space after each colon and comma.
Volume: {"value": 4.5, "unit": "mL"}
